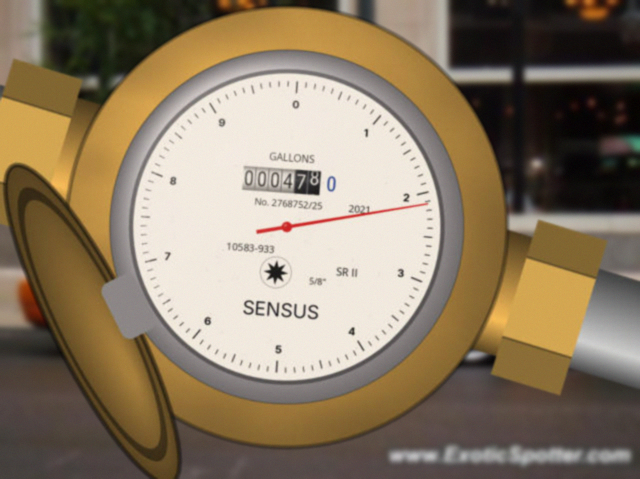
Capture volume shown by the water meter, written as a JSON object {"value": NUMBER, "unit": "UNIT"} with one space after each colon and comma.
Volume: {"value": 4782.1, "unit": "gal"}
